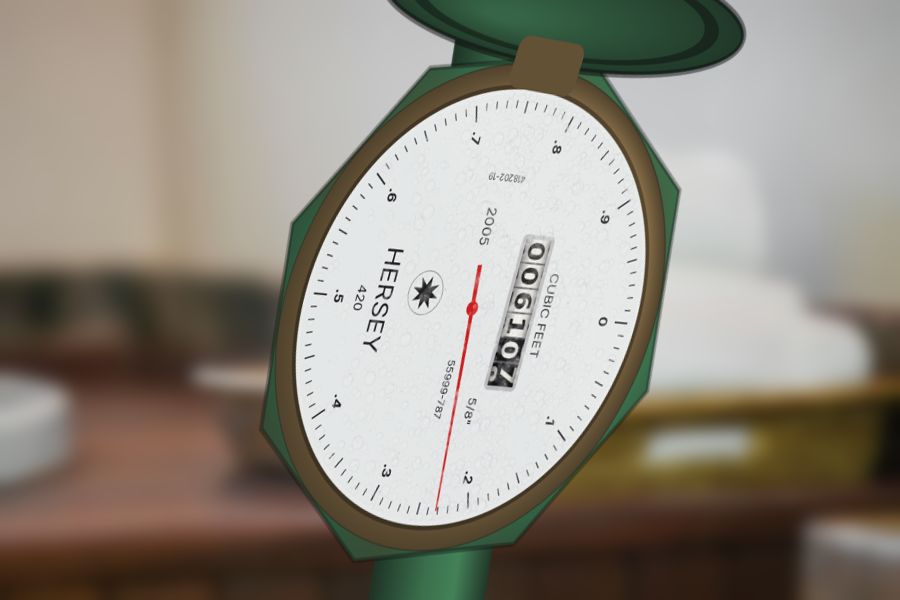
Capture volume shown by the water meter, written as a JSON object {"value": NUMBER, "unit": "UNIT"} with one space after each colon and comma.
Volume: {"value": 6107.23, "unit": "ft³"}
